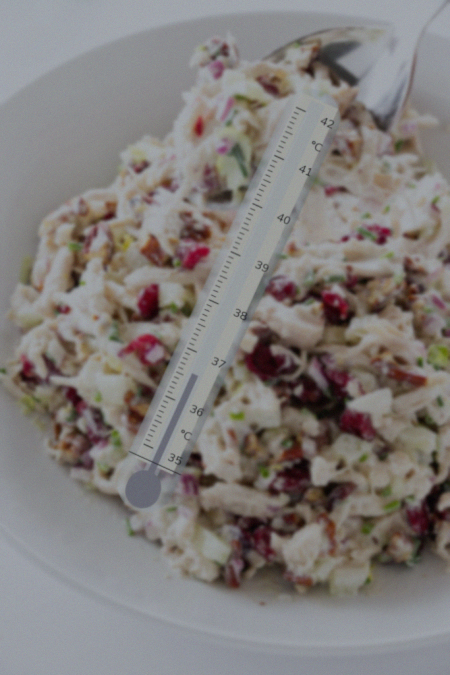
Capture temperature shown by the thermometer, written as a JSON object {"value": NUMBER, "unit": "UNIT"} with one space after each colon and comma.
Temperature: {"value": 36.6, "unit": "°C"}
